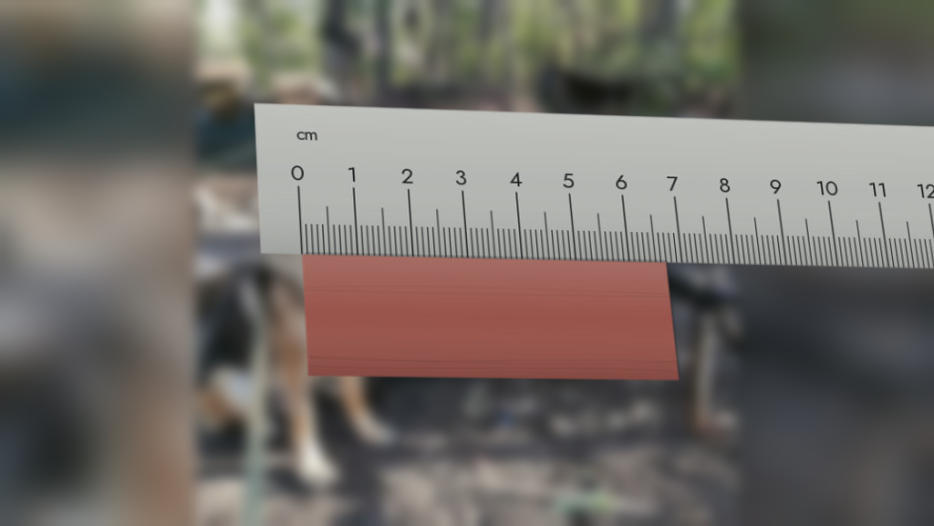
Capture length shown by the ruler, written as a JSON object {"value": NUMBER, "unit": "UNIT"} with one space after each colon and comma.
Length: {"value": 6.7, "unit": "cm"}
